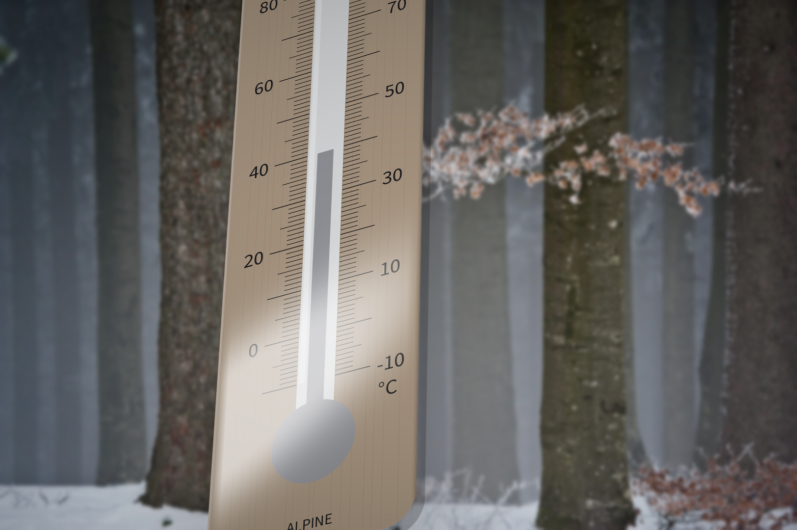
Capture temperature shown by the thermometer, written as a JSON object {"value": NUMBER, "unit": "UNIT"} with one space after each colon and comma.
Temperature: {"value": 40, "unit": "°C"}
